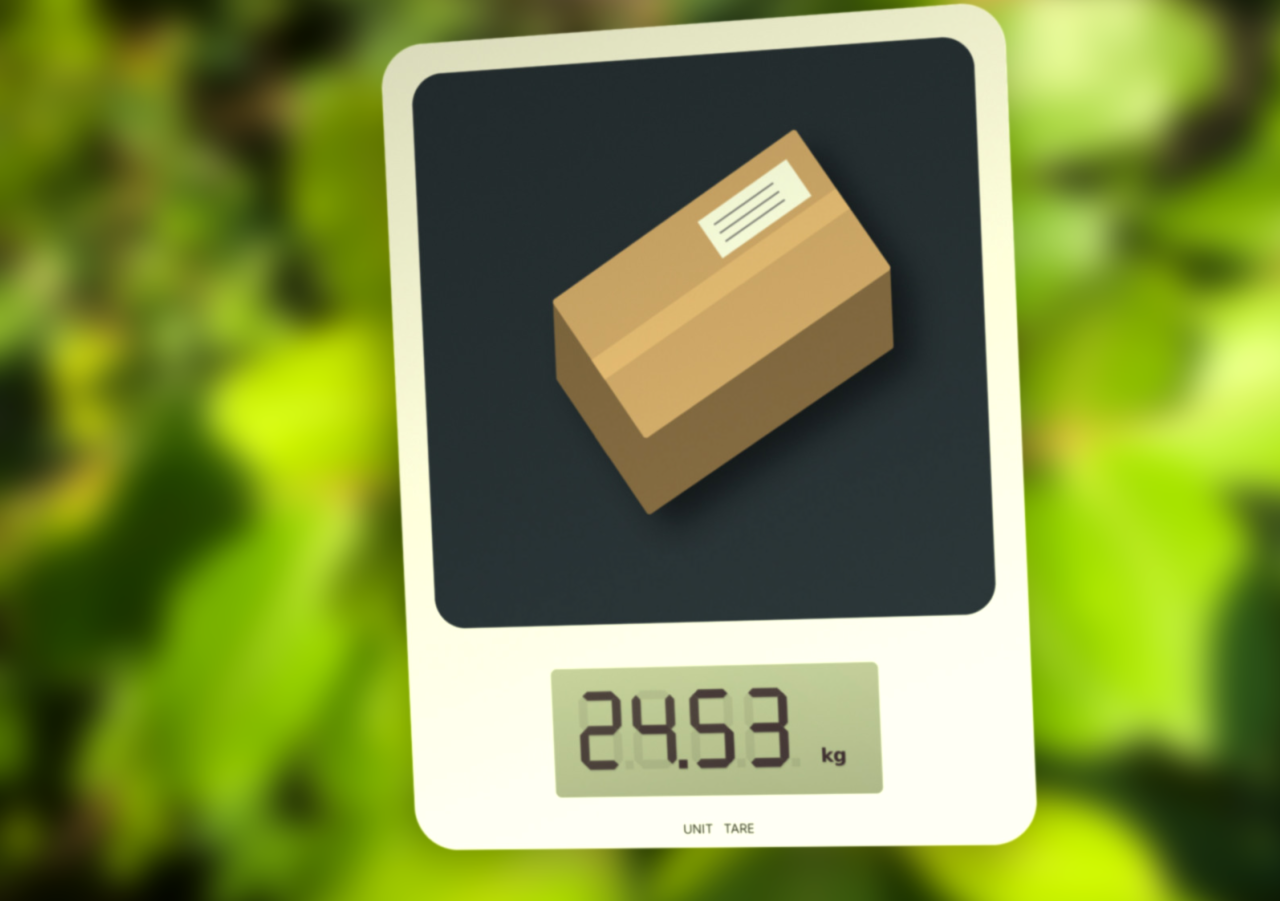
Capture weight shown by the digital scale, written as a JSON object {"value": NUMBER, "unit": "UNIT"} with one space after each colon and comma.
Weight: {"value": 24.53, "unit": "kg"}
